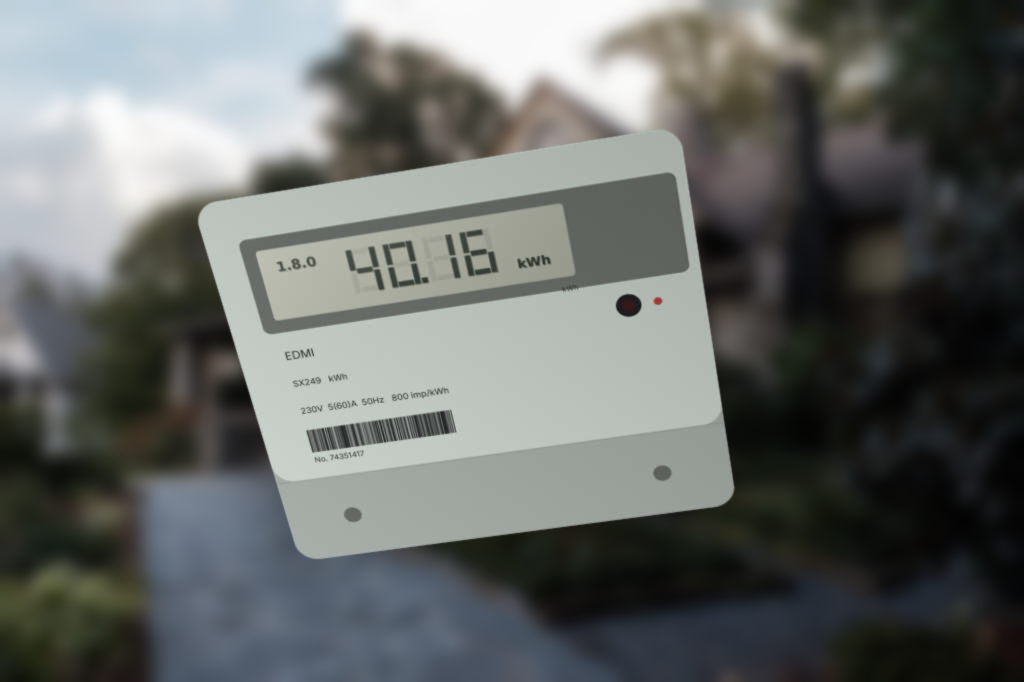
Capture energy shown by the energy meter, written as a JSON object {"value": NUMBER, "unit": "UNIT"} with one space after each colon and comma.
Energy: {"value": 40.16, "unit": "kWh"}
